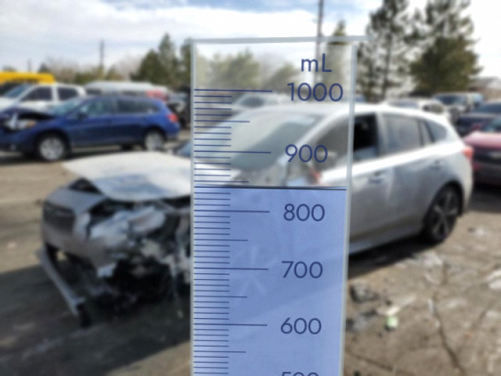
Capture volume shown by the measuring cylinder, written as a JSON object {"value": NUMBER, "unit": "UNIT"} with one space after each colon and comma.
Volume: {"value": 840, "unit": "mL"}
